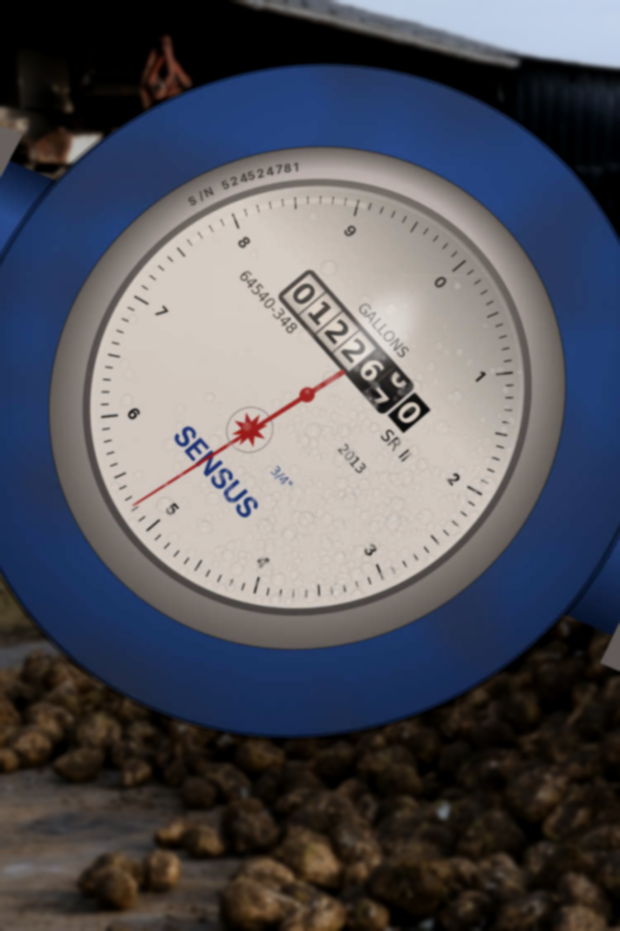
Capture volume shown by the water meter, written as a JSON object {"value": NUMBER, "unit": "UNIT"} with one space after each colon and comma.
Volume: {"value": 122665.2, "unit": "gal"}
